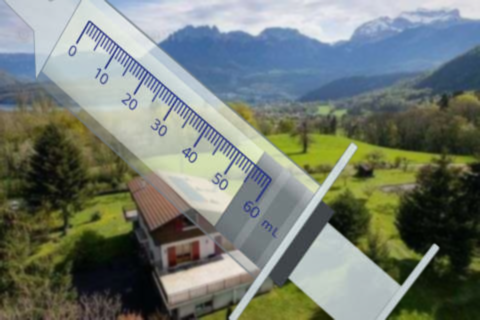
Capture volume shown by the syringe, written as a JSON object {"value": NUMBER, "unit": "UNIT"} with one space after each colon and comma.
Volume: {"value": 55, "unit": "mL"}
